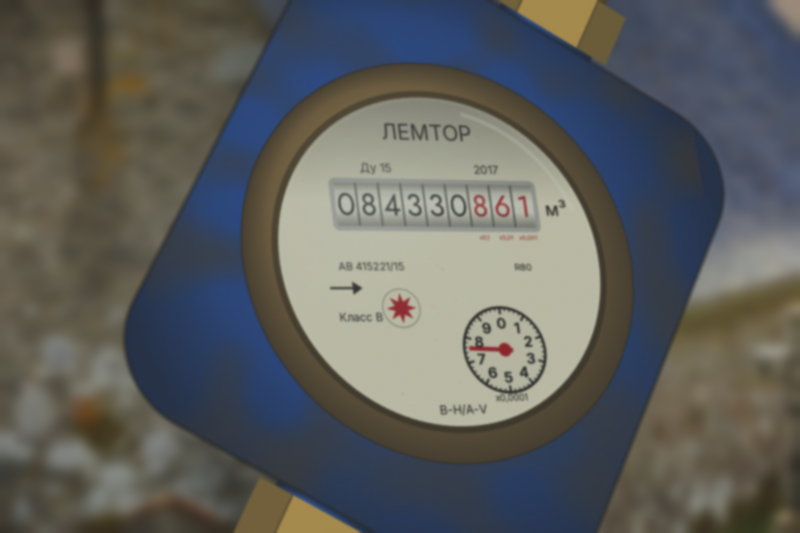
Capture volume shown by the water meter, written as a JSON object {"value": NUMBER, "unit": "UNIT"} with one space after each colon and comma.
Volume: {"value": 84330.8617, "unit": "m³"}
